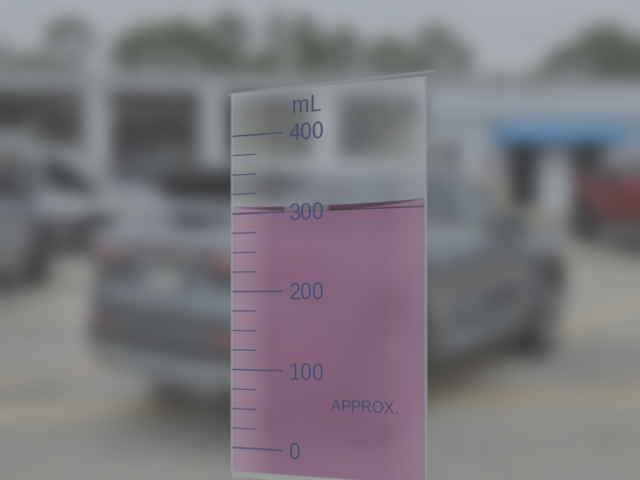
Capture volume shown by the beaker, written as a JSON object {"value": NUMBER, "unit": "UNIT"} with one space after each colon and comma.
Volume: {"value": 300, "unit": "mL"}
